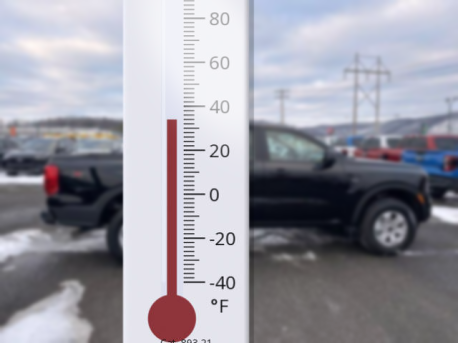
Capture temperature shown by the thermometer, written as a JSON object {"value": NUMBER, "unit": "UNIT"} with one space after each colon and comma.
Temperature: {"value": 34, "unit": "°F"}
